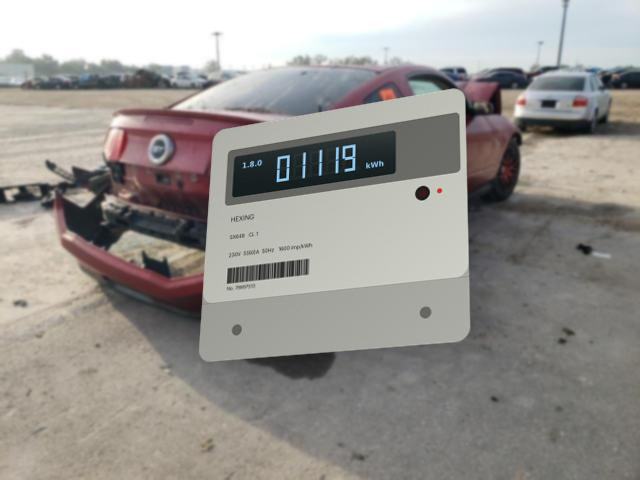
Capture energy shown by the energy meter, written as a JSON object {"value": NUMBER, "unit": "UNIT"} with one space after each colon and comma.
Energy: {"value": 1119, "unit": "kWh"}
